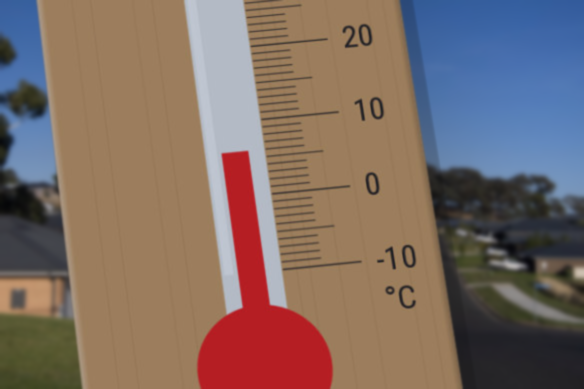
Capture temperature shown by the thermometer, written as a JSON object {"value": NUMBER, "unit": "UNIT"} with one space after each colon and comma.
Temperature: {"value": 6, "unit": "°C"}
